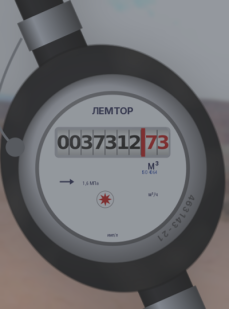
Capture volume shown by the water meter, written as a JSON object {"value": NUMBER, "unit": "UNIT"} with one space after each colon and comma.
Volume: {"value": 37312.73, "unit": "m³"}
